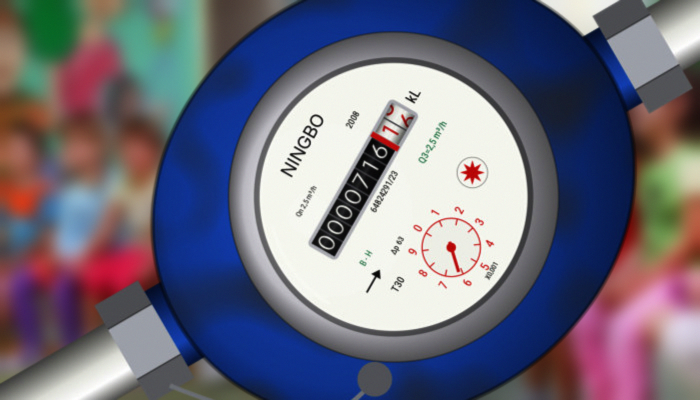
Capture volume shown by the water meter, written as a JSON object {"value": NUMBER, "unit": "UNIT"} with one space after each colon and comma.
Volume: {"value": 716.156, "unit": "kL"}
